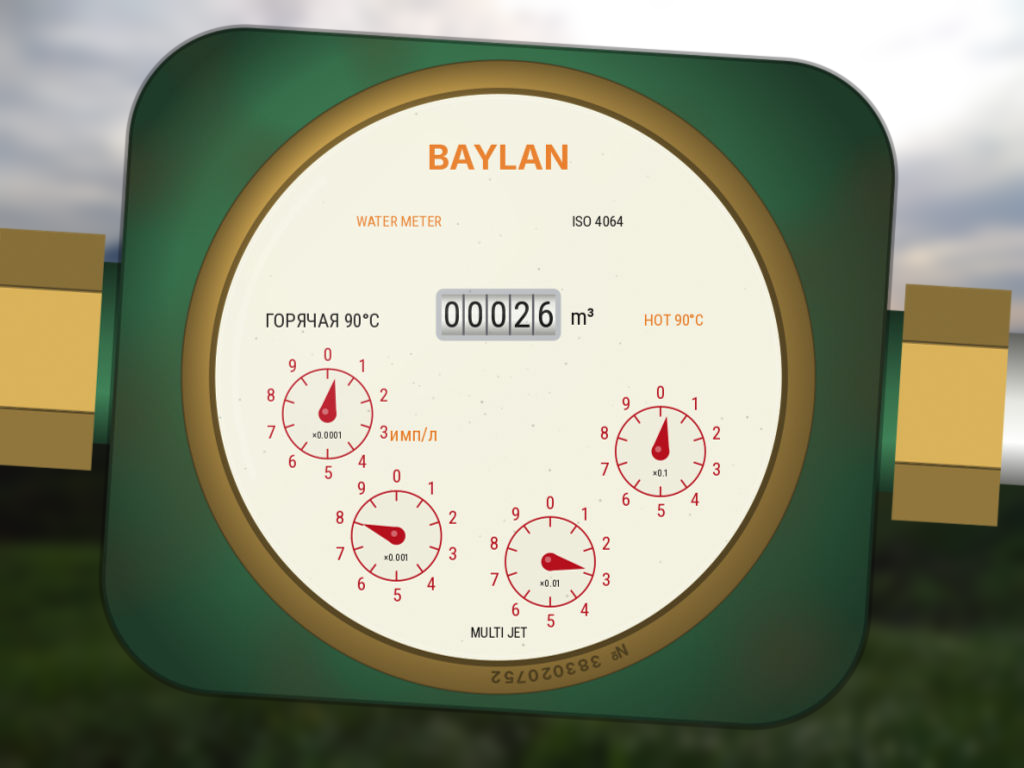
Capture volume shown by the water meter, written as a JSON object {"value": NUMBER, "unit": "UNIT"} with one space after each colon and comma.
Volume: {"value": 26.0280, "unit": "m³"}
